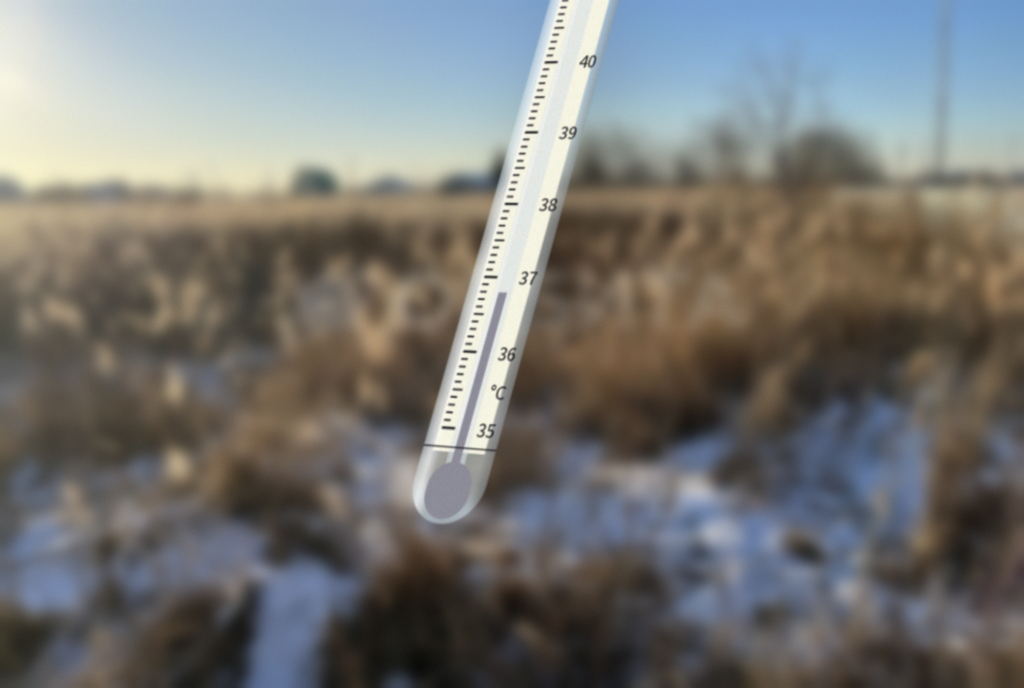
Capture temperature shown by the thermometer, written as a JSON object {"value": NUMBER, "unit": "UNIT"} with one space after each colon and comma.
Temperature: {"value": 36.8, "unit": "°C"}
